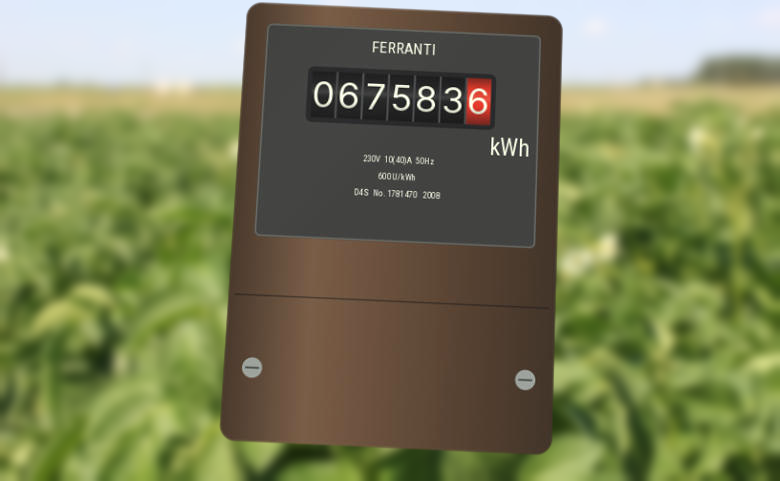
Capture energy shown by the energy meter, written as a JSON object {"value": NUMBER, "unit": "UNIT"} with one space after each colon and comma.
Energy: {"value": 67583.6, "unit": "kWh"}
